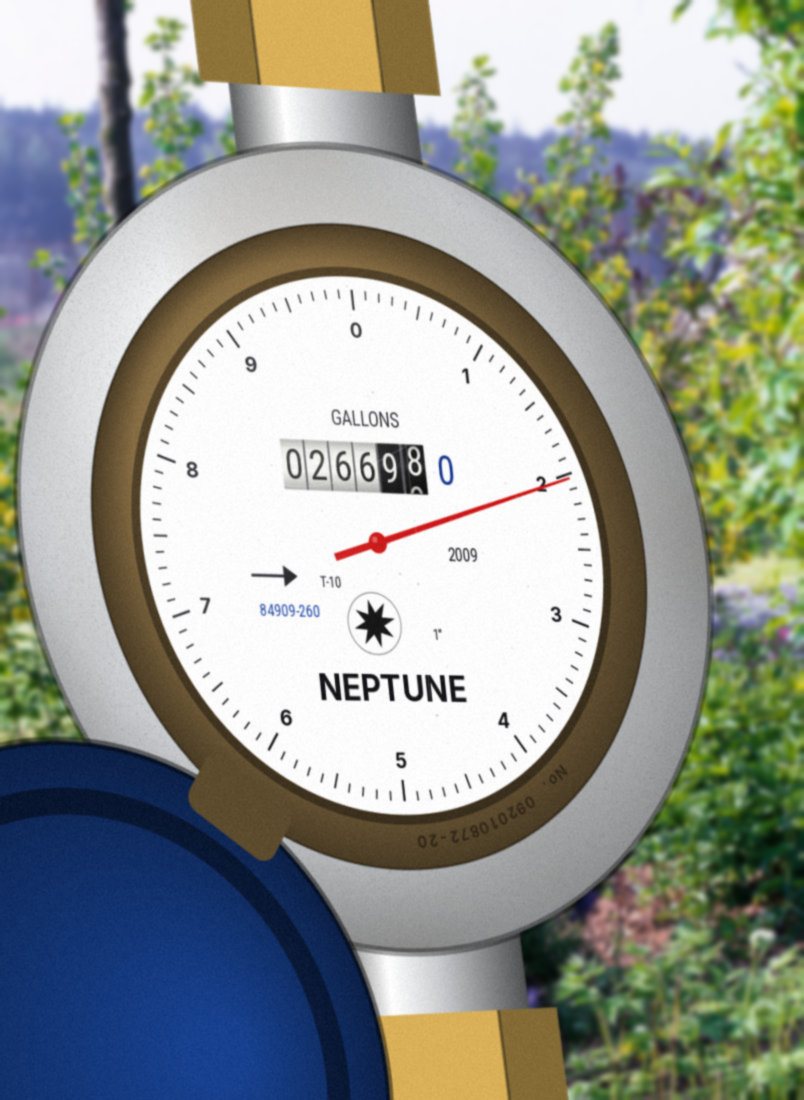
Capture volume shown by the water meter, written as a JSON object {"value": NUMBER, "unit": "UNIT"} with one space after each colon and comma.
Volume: {"value": 266982.0, "unit": "gal"}
